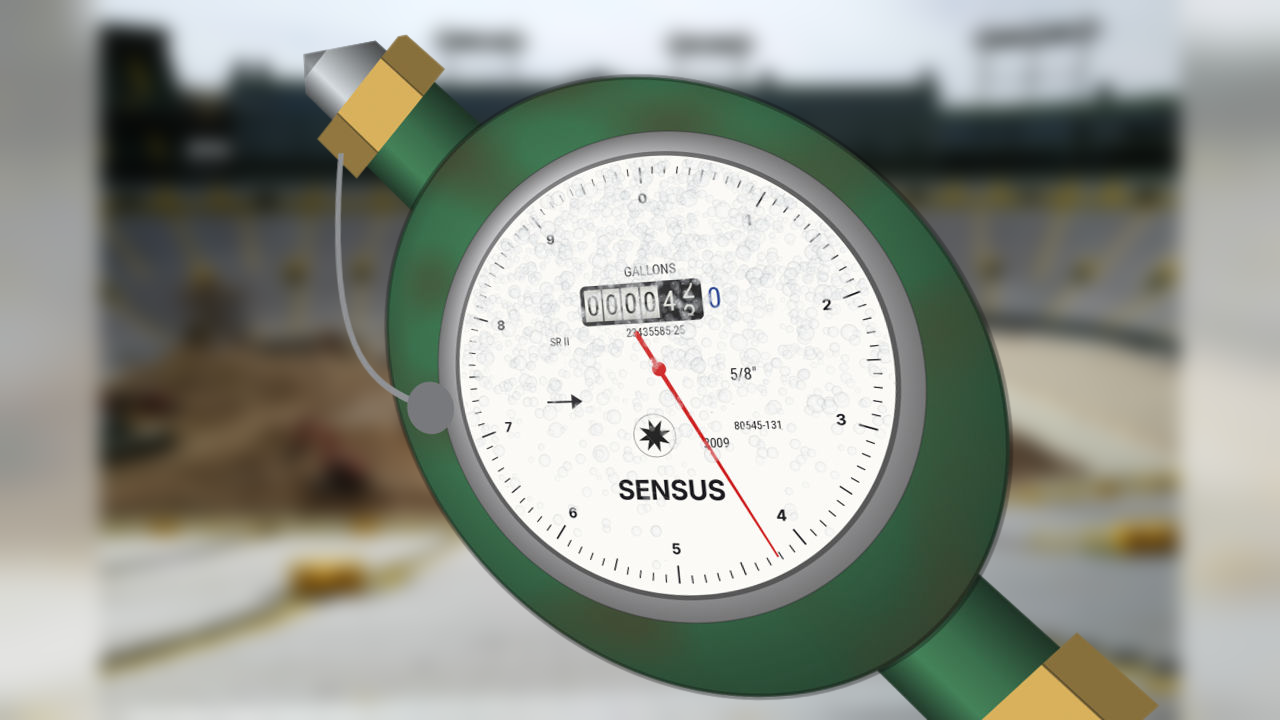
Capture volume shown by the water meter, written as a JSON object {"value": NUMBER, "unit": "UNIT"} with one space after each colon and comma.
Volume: {"value": 424.2, "unit": "gal"}
